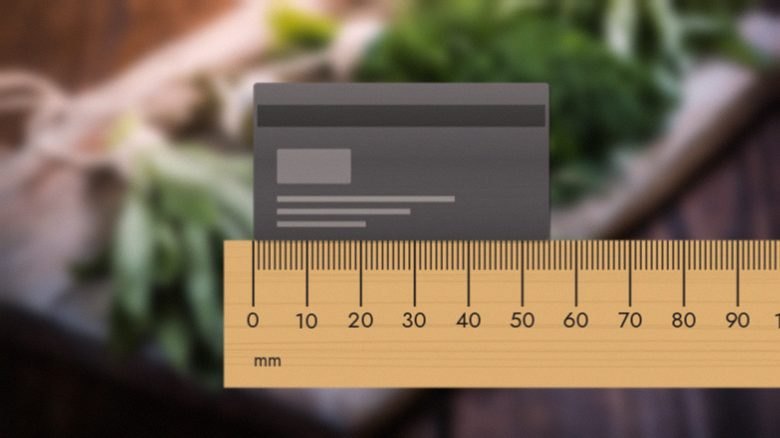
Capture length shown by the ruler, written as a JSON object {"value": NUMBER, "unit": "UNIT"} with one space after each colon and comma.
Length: {"value": 55, "unit": "mm"}
